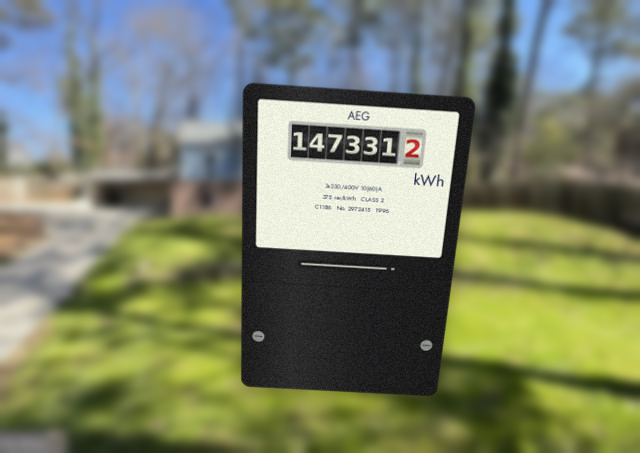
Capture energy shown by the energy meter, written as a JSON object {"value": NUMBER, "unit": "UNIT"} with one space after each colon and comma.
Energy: {"value": 147331.2, "unit": "kWh"}
